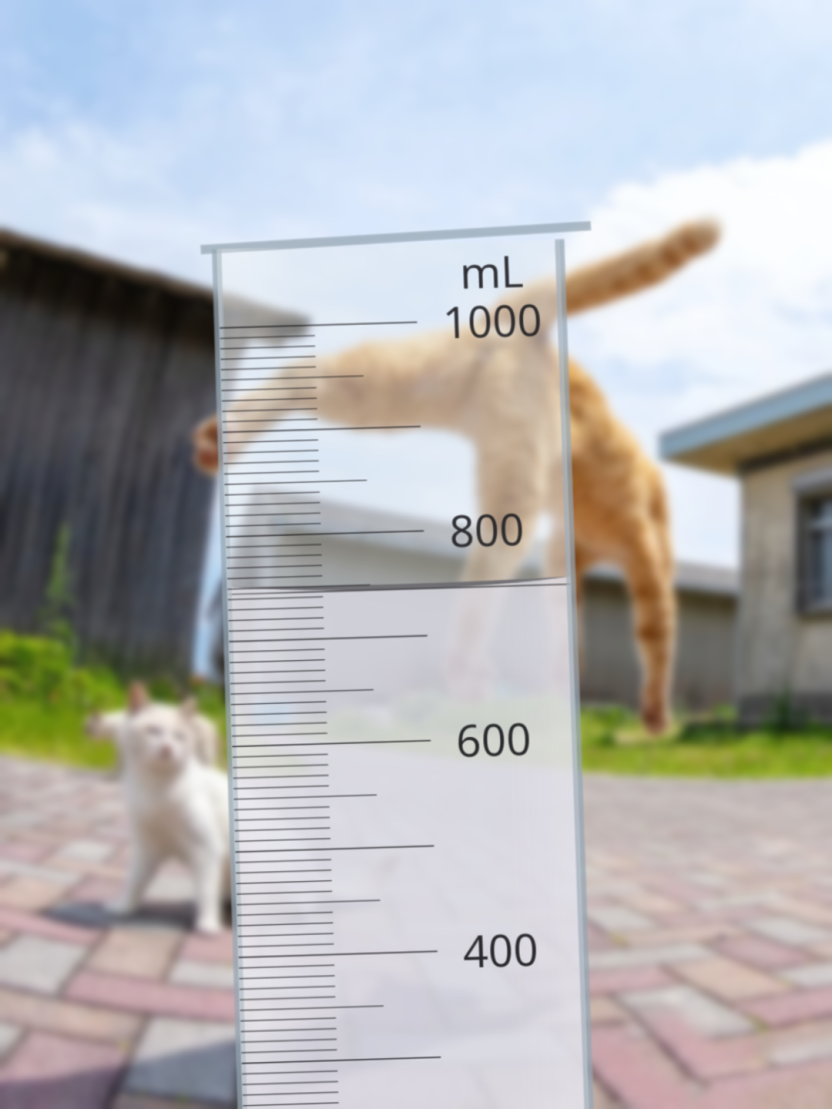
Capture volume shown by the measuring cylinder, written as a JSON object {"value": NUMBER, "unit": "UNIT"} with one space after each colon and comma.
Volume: {"value": 745, "unit": "mL"}
